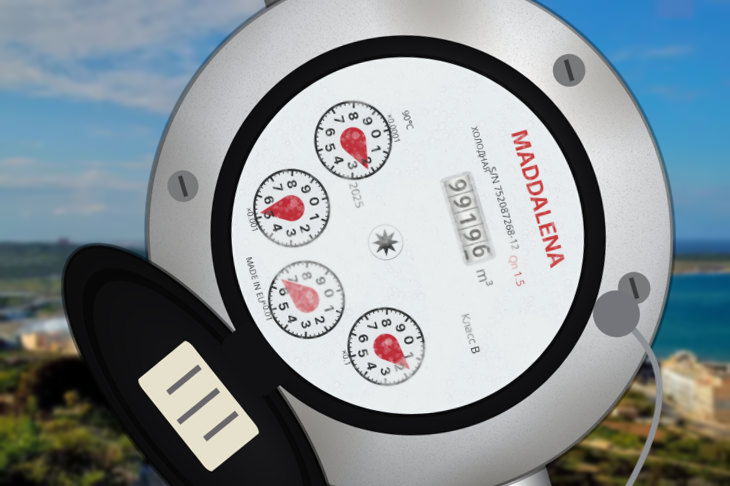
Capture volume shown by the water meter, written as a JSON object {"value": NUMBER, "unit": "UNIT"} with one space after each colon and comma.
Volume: {"value": 99196.1652, "unit": "m³"}
